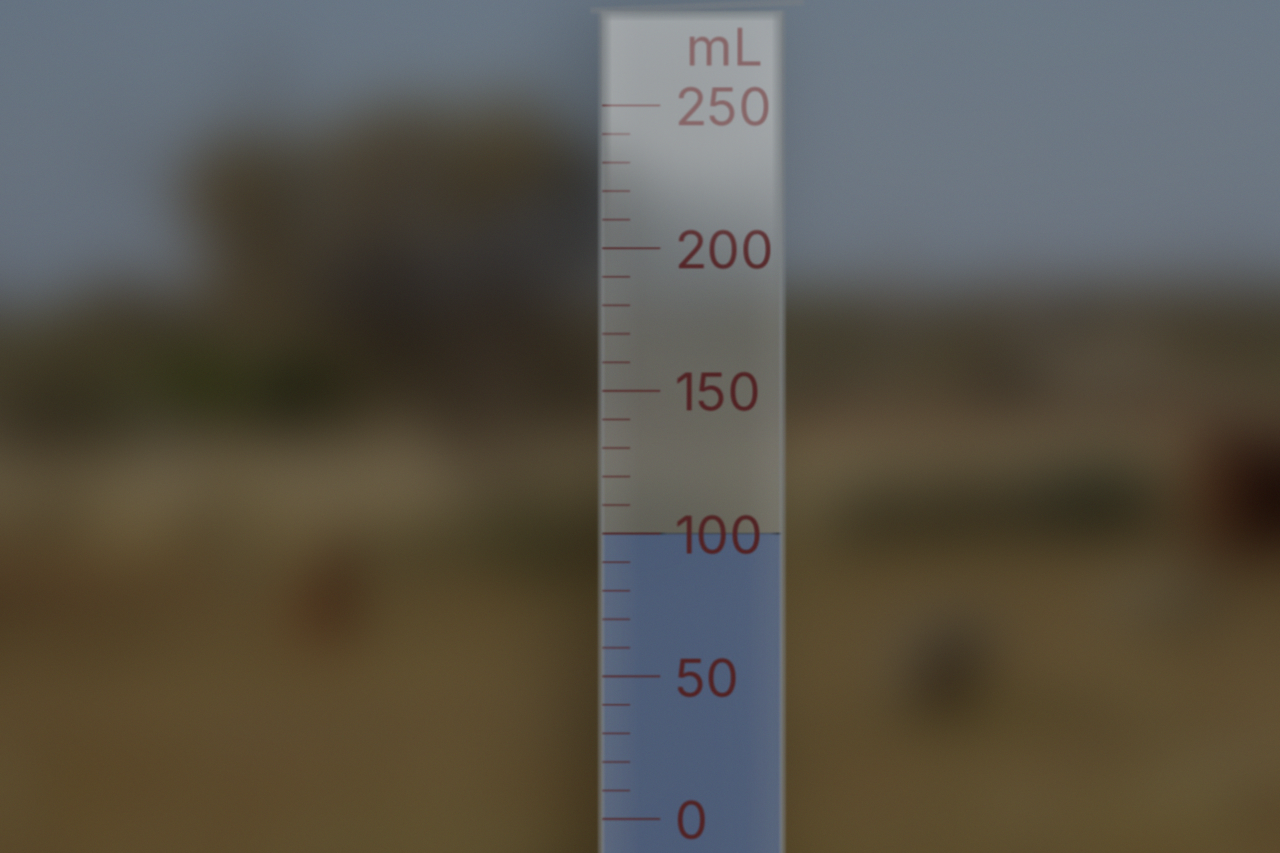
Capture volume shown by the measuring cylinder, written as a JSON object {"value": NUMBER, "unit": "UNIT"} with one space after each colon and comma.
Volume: {"value": 100, "unit": "mL"}
